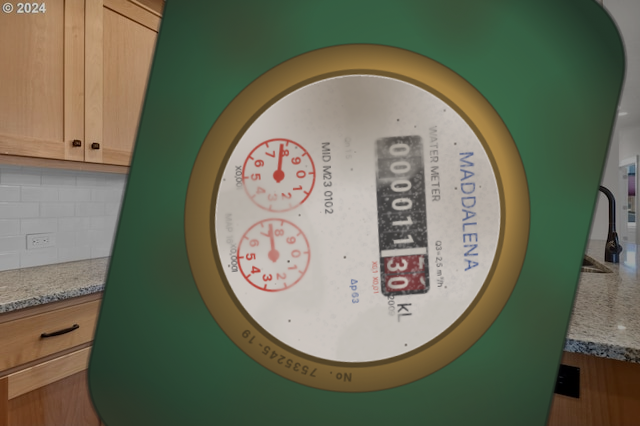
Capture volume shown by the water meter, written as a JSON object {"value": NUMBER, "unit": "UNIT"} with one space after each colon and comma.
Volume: {"value": 11.2977, "unit": "kL"}
